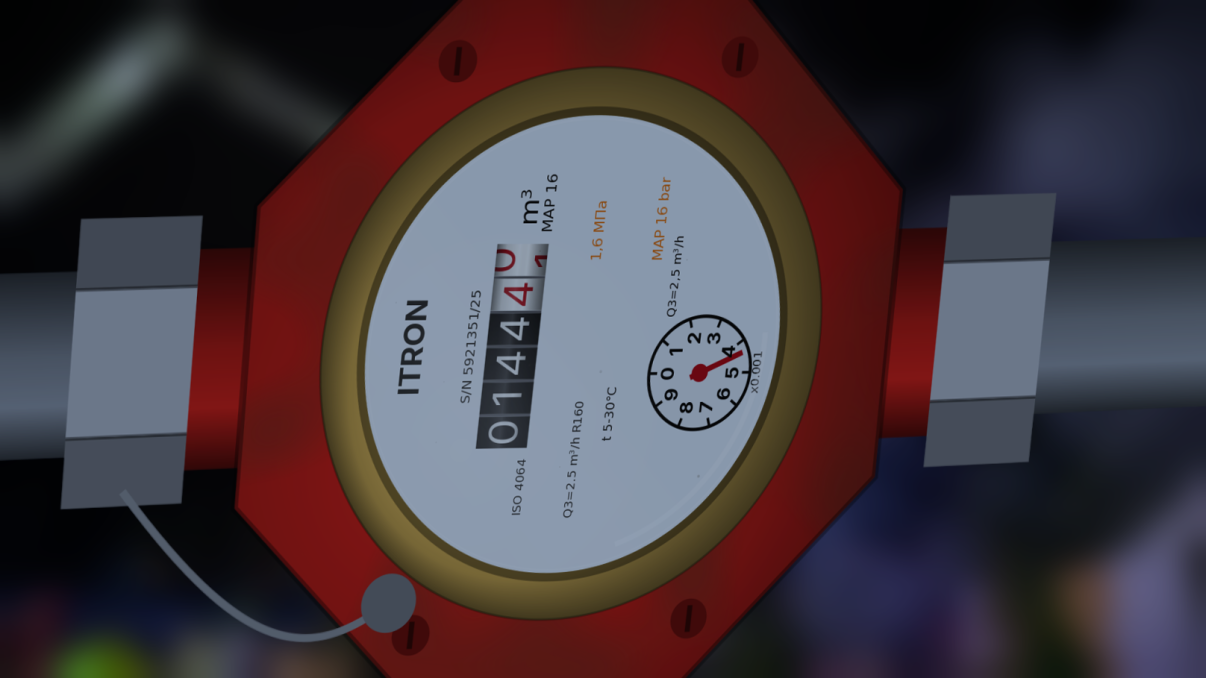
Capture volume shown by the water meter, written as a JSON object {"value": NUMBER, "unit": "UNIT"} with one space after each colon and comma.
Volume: {"value": 144.404, "unit": "m³"}
